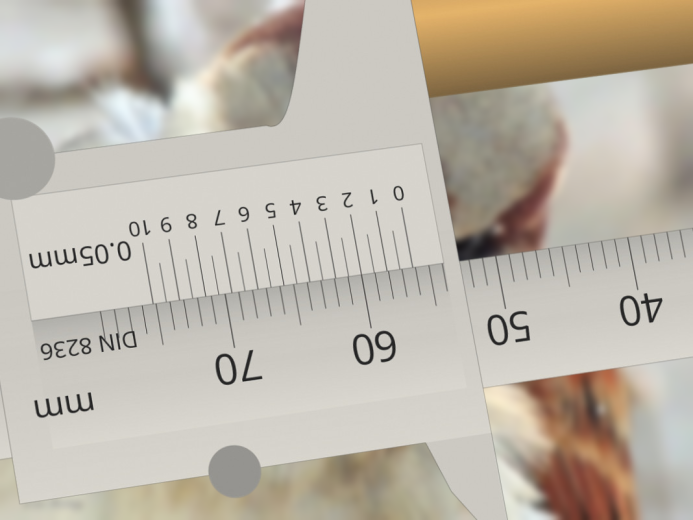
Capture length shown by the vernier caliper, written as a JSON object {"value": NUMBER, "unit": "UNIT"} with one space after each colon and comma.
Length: {"value": 56.2, "unit": "mm"}
